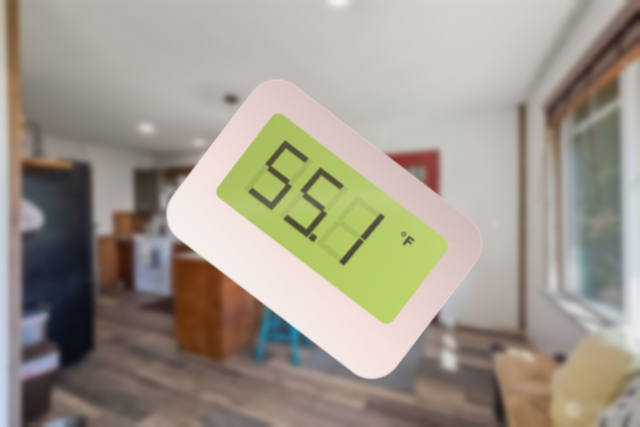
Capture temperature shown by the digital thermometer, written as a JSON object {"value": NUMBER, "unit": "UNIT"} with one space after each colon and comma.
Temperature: {"value": 55.1, "unit": "°F"}
